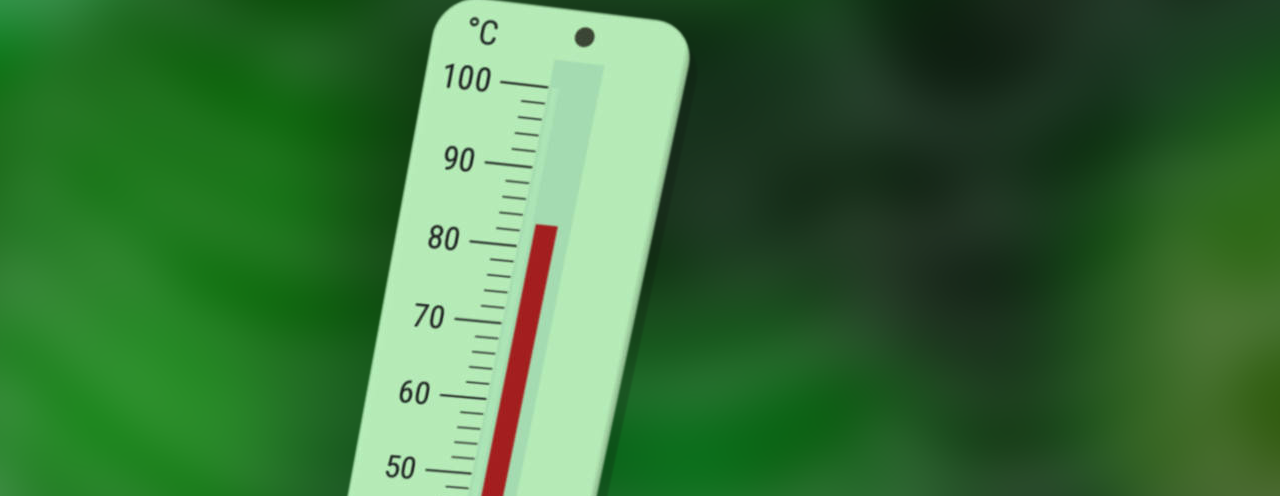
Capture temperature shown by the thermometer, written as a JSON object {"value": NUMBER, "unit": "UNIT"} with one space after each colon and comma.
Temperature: {"value": 83, "unit": "°C"}
